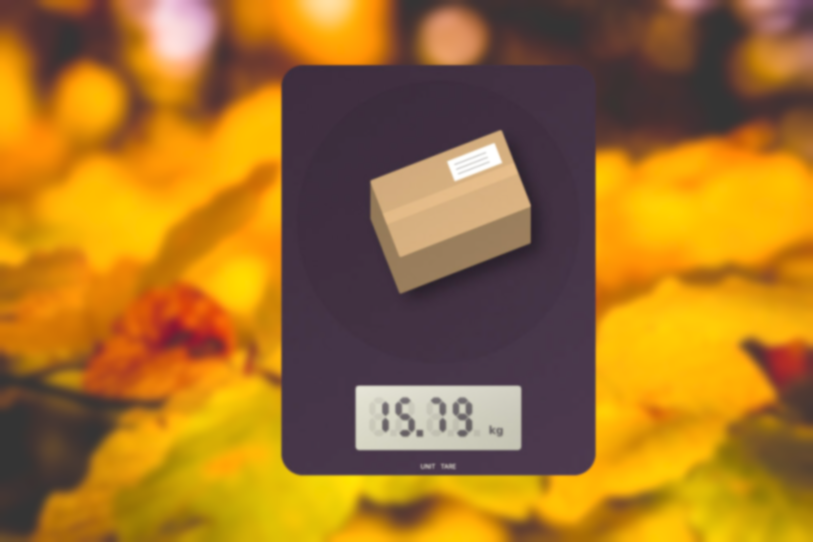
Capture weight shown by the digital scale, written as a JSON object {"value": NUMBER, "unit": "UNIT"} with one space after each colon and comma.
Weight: {"value": 15.79, "unit": "kg"}
